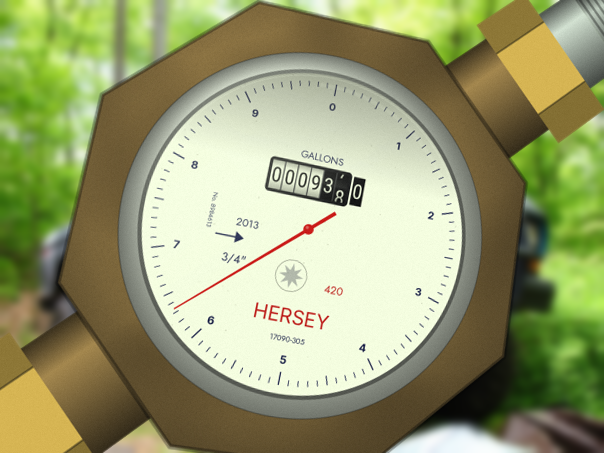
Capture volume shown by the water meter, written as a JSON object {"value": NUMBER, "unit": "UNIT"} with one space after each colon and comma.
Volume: {"value": 9376.3, "unit": "gal"}
